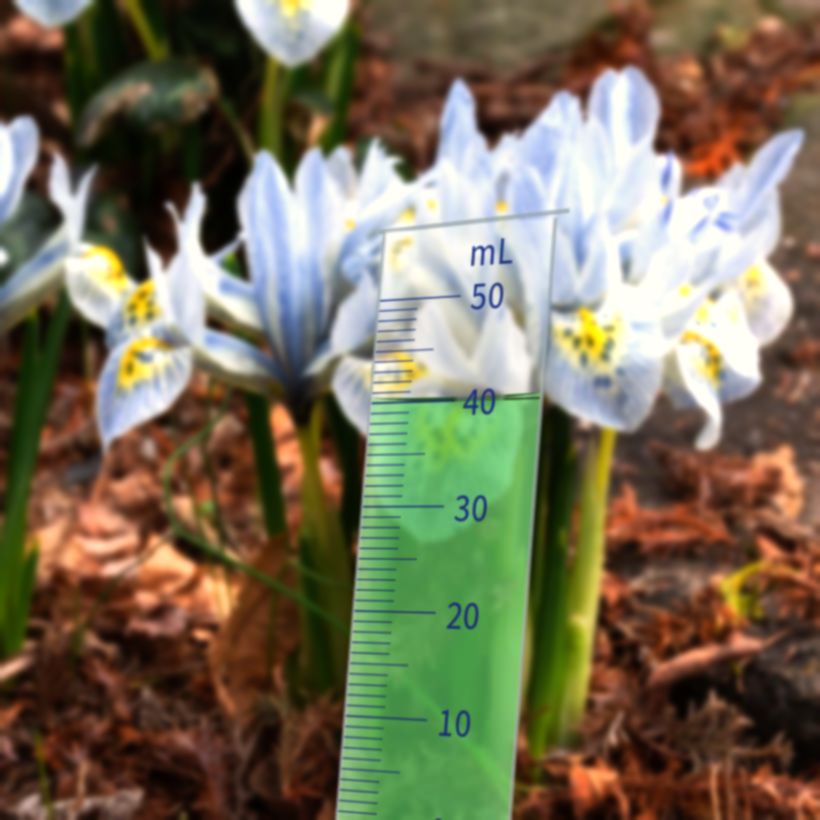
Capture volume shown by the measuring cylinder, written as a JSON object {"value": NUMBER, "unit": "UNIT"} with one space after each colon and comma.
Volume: {"value": 40, "unit": "mL"}
